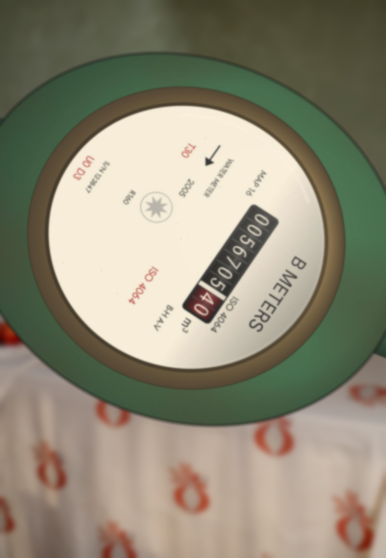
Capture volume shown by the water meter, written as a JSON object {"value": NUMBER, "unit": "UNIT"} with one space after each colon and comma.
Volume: {"value": 56705.40, "unit": "m³"}
